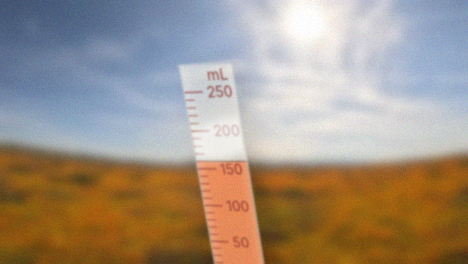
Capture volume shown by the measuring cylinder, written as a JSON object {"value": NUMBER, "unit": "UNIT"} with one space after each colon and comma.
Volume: {"value": 160, "unit": "mL"}
